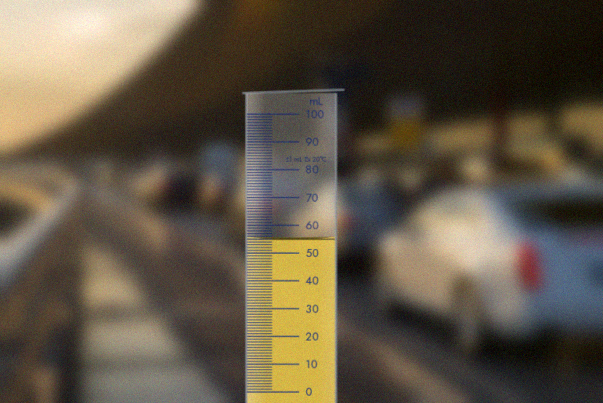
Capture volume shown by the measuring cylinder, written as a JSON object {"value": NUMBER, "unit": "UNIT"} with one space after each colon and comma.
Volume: {"value": 55, "unit": "mL"}
